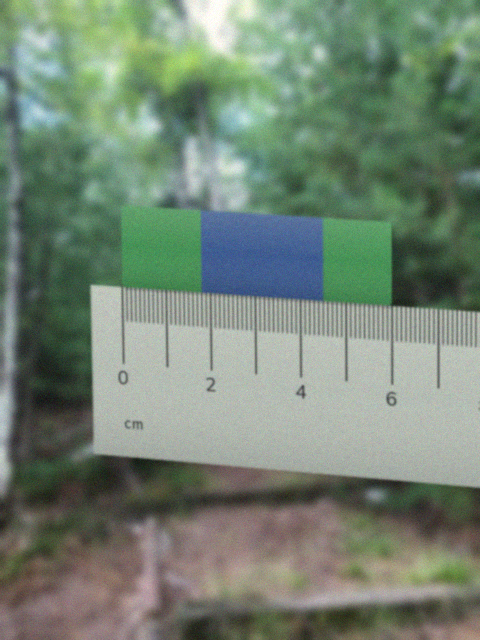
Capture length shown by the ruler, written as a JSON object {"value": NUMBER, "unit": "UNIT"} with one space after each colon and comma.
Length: {"value": 6, "unit": "cm"}
